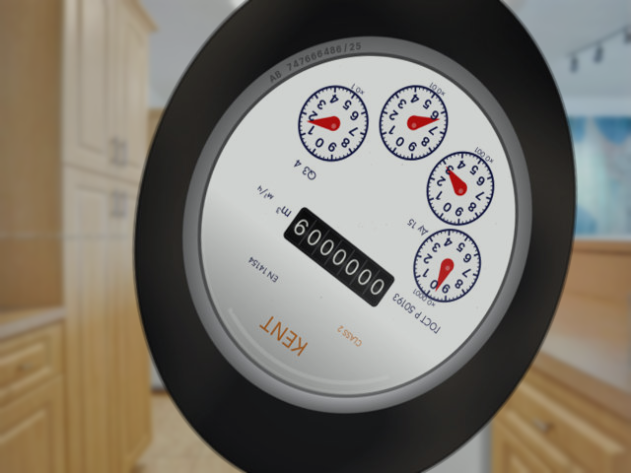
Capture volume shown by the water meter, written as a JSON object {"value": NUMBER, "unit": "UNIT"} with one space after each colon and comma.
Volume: {"value": 9.1629, "unit": "m³"}
